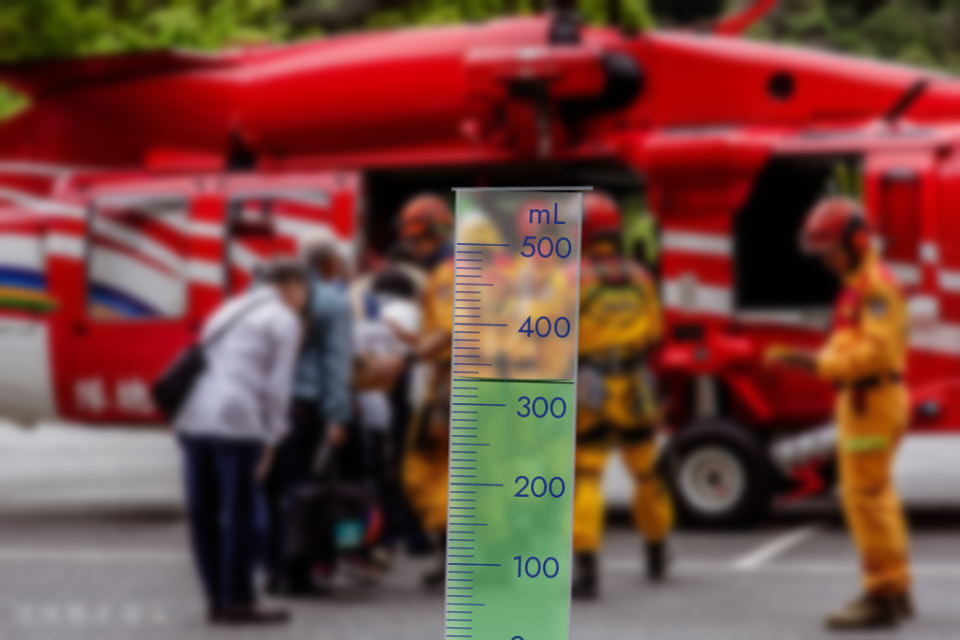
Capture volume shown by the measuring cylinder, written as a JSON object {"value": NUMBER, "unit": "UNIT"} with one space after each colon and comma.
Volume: {"value": 330, "unit": "mL"}
